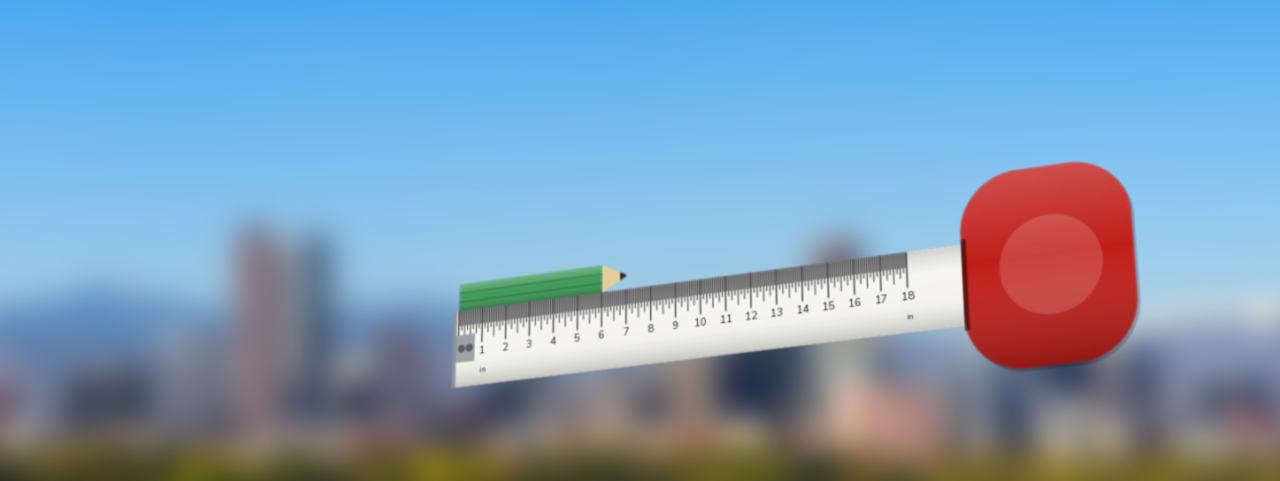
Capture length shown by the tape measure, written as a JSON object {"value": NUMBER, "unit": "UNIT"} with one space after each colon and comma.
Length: {"value": 7, "unit": "in"}
